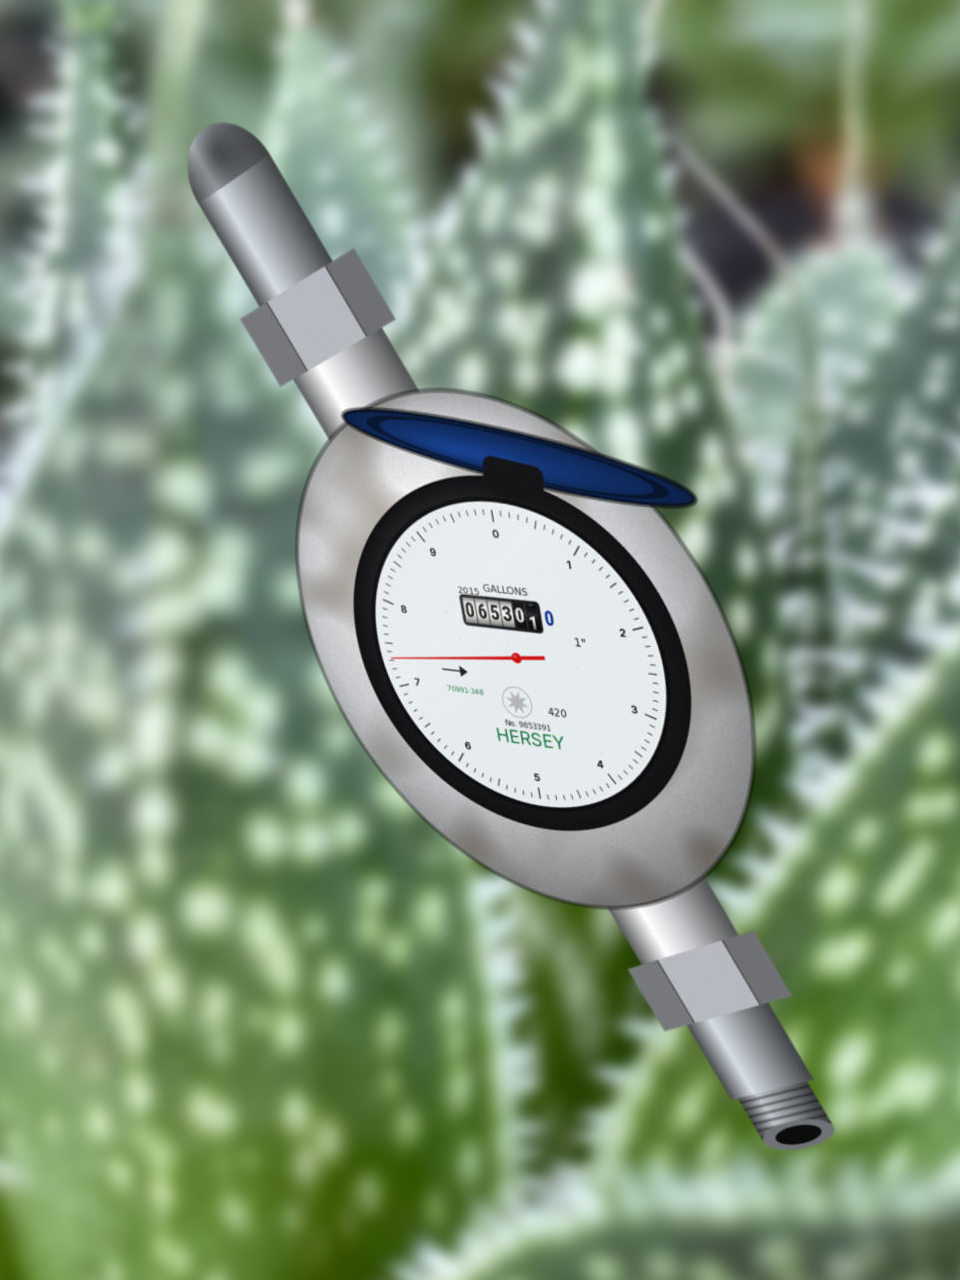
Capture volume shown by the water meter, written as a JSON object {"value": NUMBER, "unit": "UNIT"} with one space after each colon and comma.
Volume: {"value": 653007.3, "unit": "gal"}
